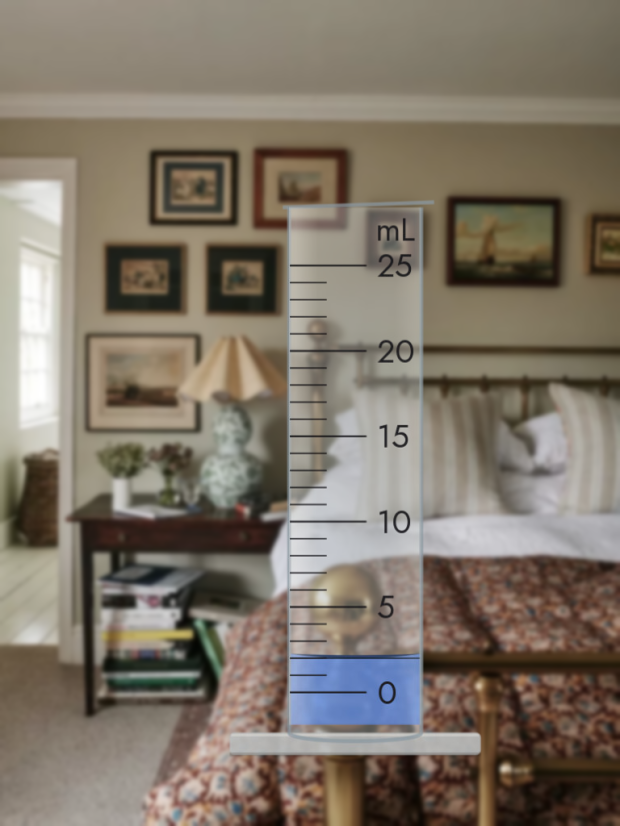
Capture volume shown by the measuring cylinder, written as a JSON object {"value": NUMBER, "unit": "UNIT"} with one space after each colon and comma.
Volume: {"value": 2, "unit": "mL"}
